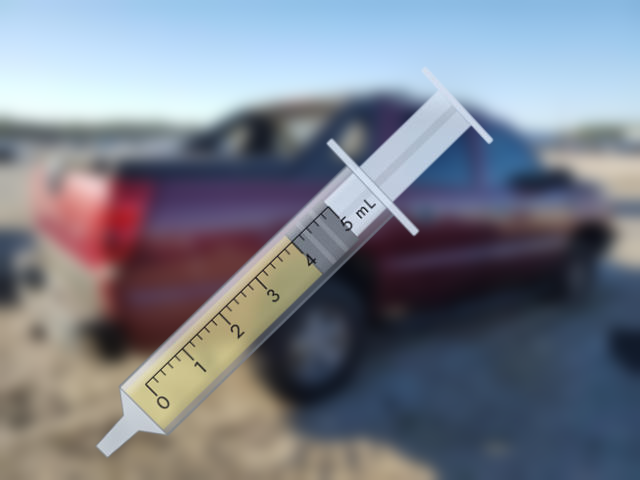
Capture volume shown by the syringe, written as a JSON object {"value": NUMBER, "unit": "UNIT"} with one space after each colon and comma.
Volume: {"value": 4, "unit": "mL"}
